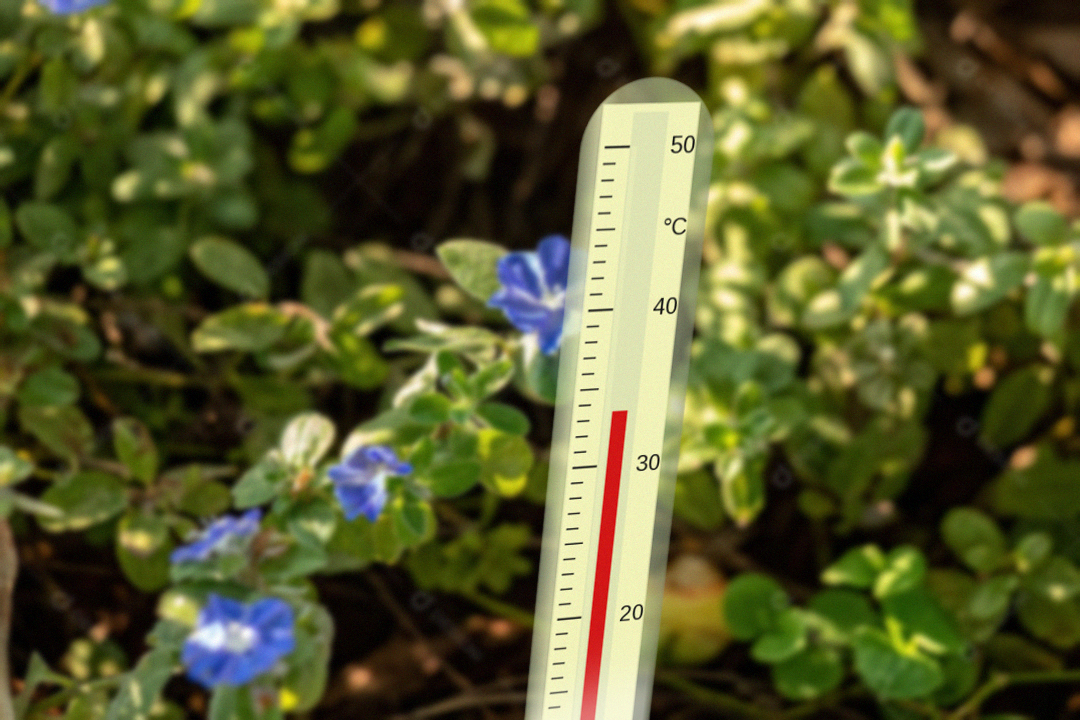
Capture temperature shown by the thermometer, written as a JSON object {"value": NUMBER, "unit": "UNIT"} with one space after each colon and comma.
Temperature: {"value": 33.5, "unit": "°C"}
